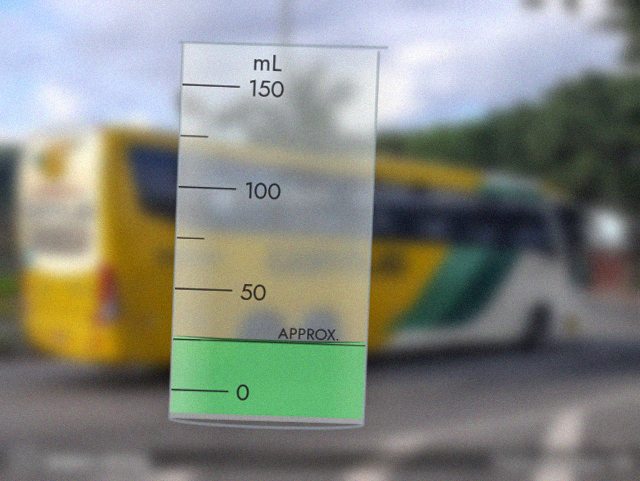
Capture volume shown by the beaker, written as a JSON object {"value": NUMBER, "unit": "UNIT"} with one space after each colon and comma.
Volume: {"value": 25, "unit": "mL"}
